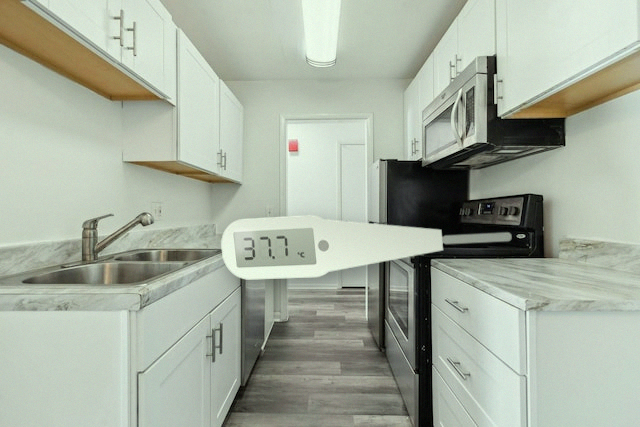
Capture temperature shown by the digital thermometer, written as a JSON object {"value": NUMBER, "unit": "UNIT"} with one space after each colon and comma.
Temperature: {"value": 37.7, "unit": "°C"}
